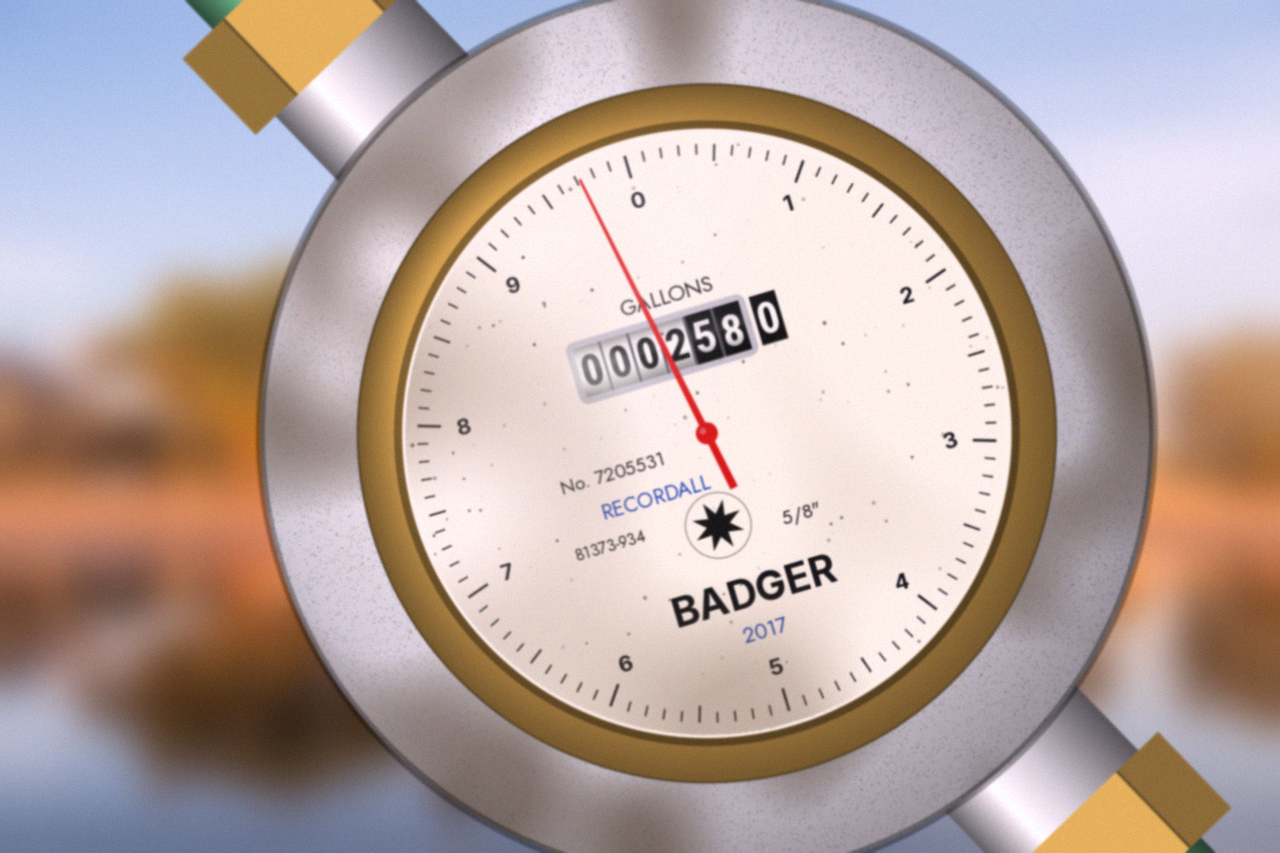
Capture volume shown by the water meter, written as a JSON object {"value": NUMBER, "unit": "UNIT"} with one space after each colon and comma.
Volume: {"value": 2579.7, "unit": "gal"}
